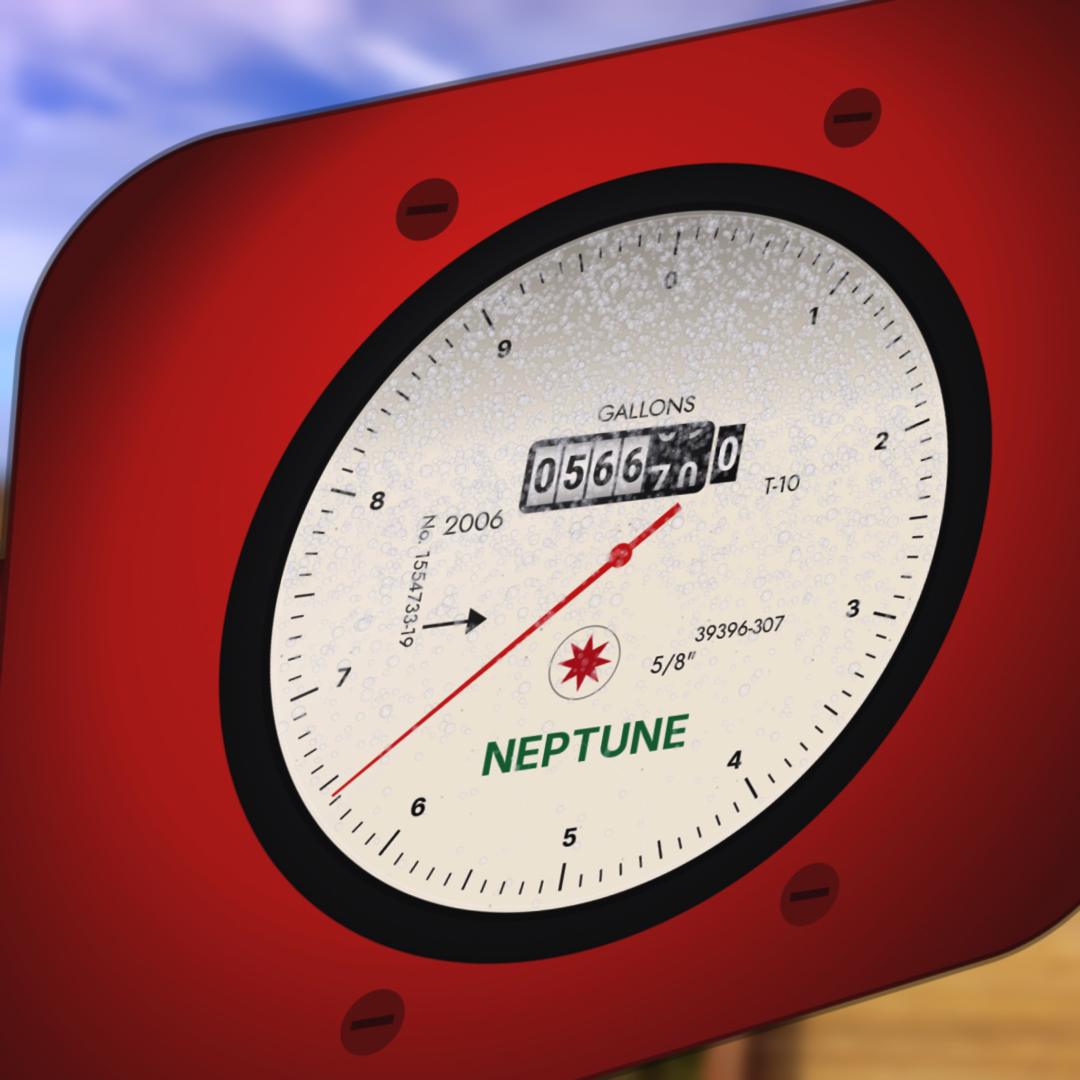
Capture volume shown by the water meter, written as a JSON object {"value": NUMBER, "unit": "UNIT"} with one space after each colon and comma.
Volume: {"value": 566696.4, "unit": "gal"}
